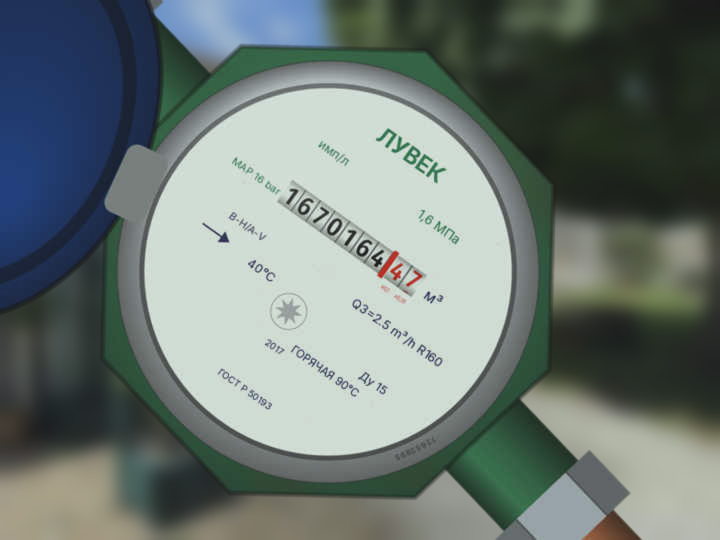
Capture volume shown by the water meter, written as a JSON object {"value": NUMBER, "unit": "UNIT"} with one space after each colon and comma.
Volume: {"value": 1670164.47, "unit": "m³"}
